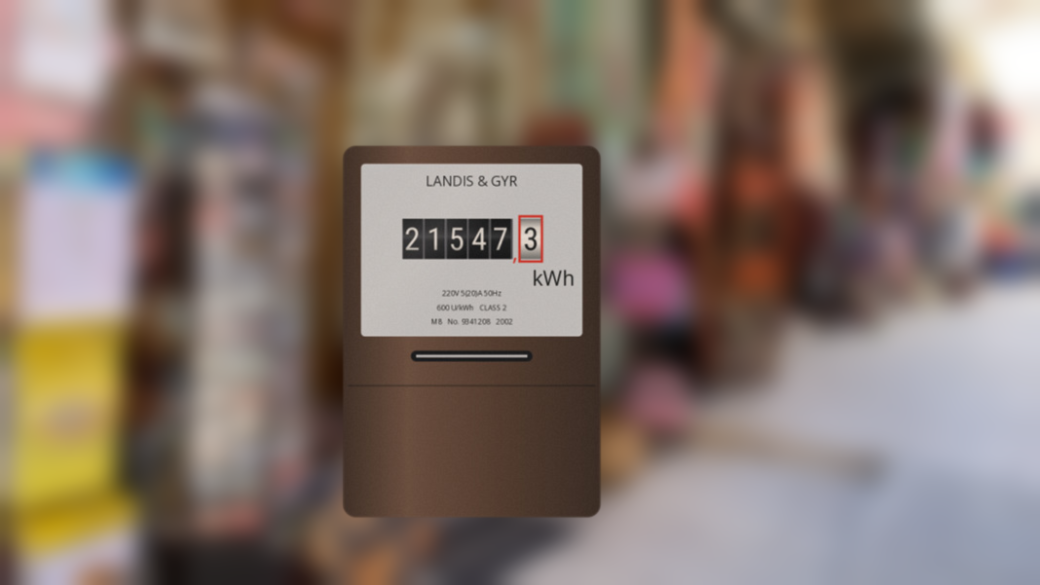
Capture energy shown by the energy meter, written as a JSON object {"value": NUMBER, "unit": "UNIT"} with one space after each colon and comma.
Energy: {"value": 21547.3, "unit": "kWh"}
